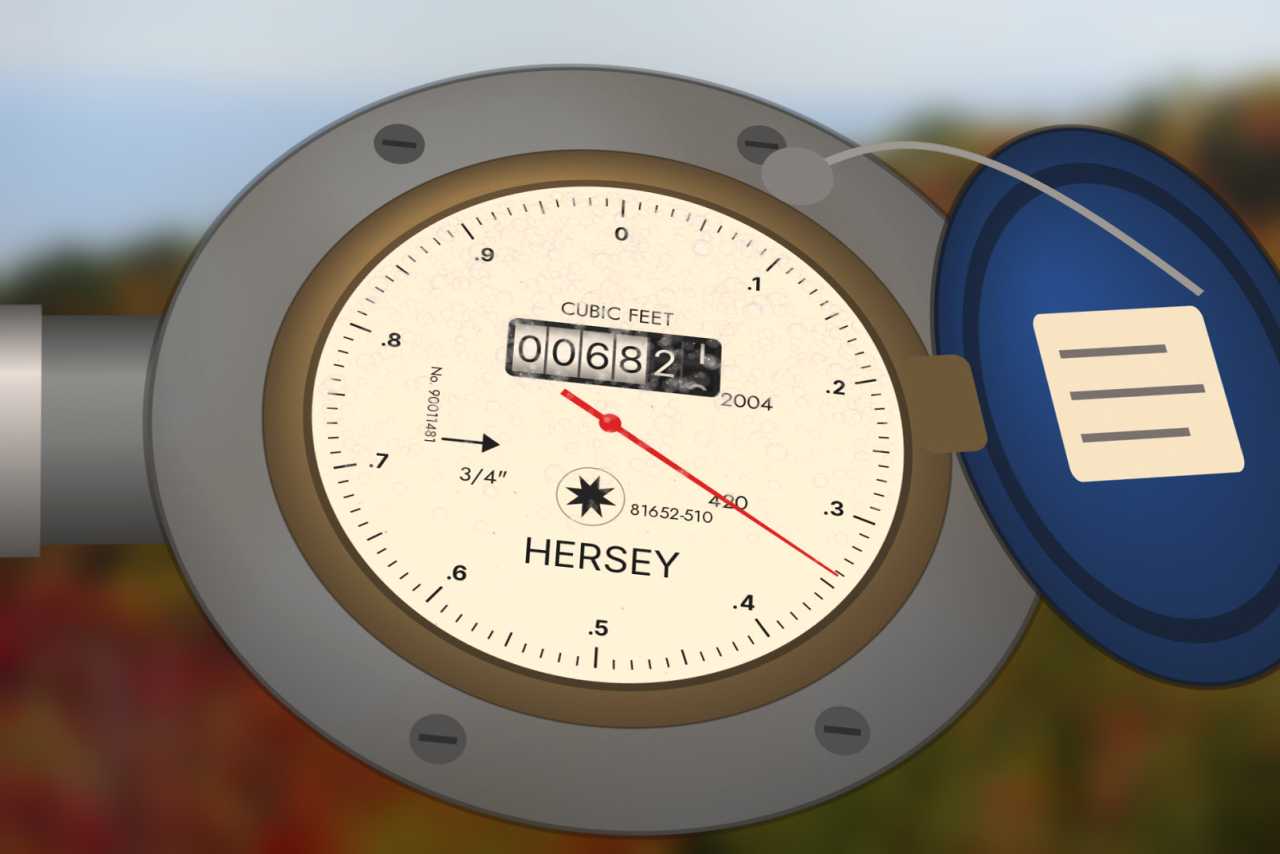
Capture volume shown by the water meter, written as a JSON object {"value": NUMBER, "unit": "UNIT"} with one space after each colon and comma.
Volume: {"value": 6821.34, "unit": "ft³"}
